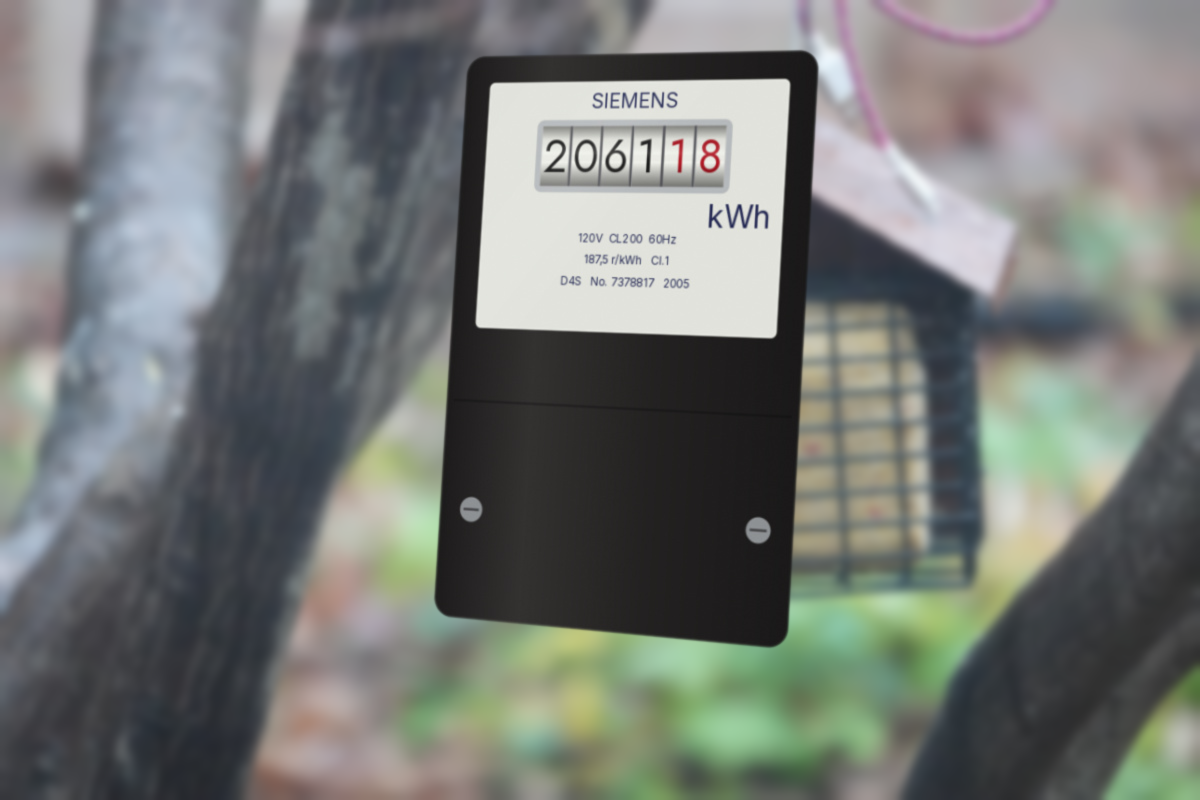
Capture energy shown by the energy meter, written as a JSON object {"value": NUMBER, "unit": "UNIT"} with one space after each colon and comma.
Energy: {"value": 2061.18, "unit": "kWh"}
